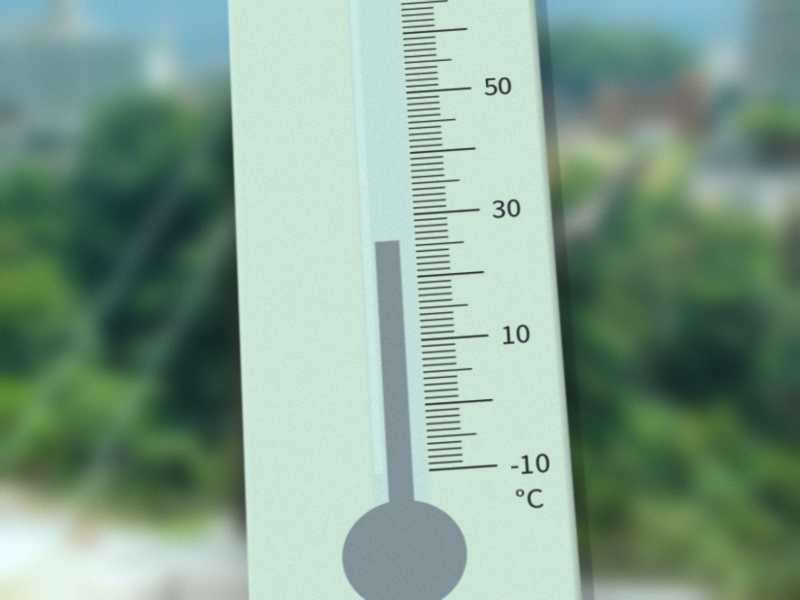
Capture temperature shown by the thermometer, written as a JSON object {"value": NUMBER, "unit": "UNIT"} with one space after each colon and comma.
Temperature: {"value": 26, "unit": "°C"}
